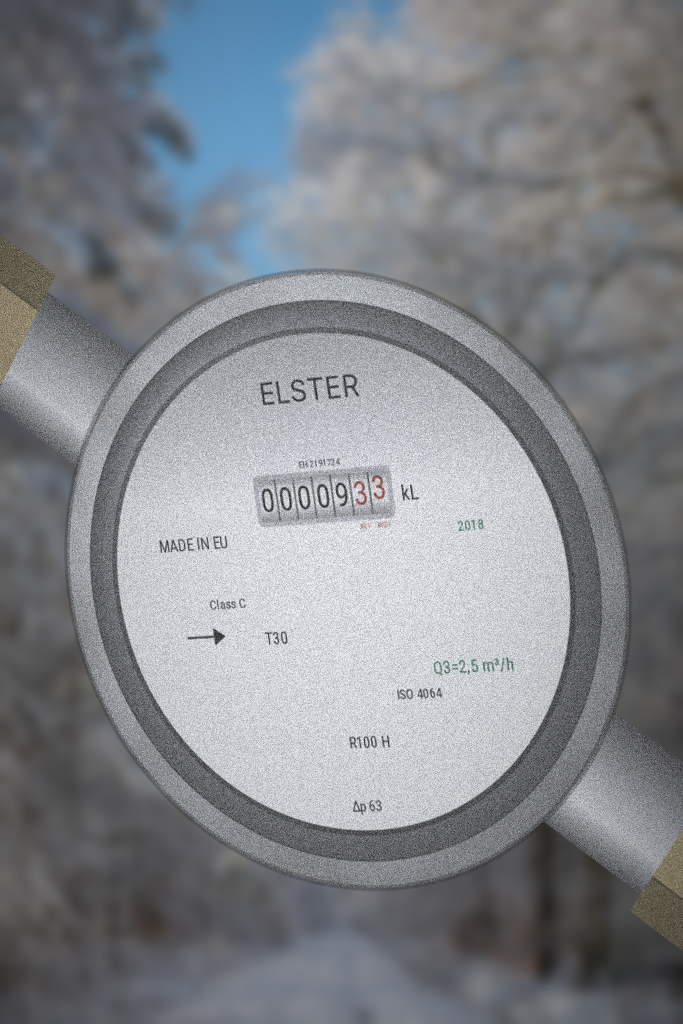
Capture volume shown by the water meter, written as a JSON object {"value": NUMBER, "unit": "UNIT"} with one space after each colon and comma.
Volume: {"value": 9.33, "unit": "kL"}
